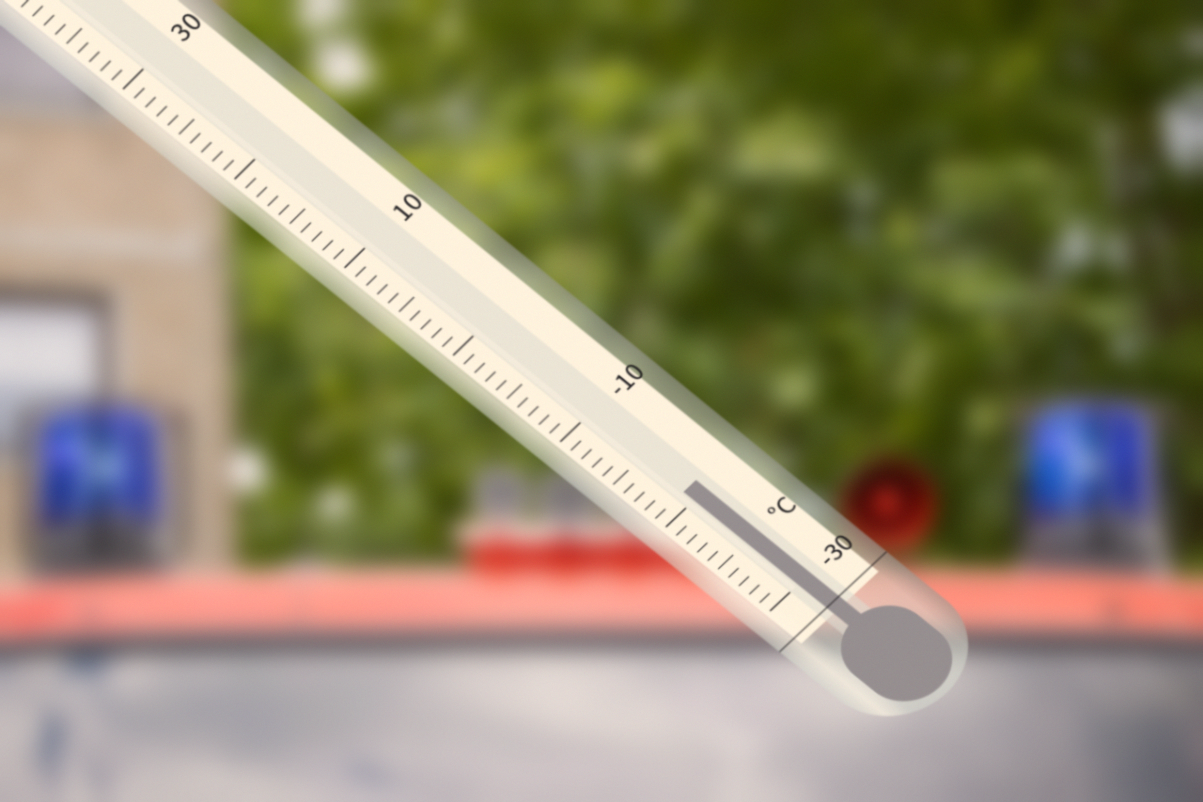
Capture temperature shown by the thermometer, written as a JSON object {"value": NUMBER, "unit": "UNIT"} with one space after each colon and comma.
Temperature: {"value": -19, "unit": "°C"}
